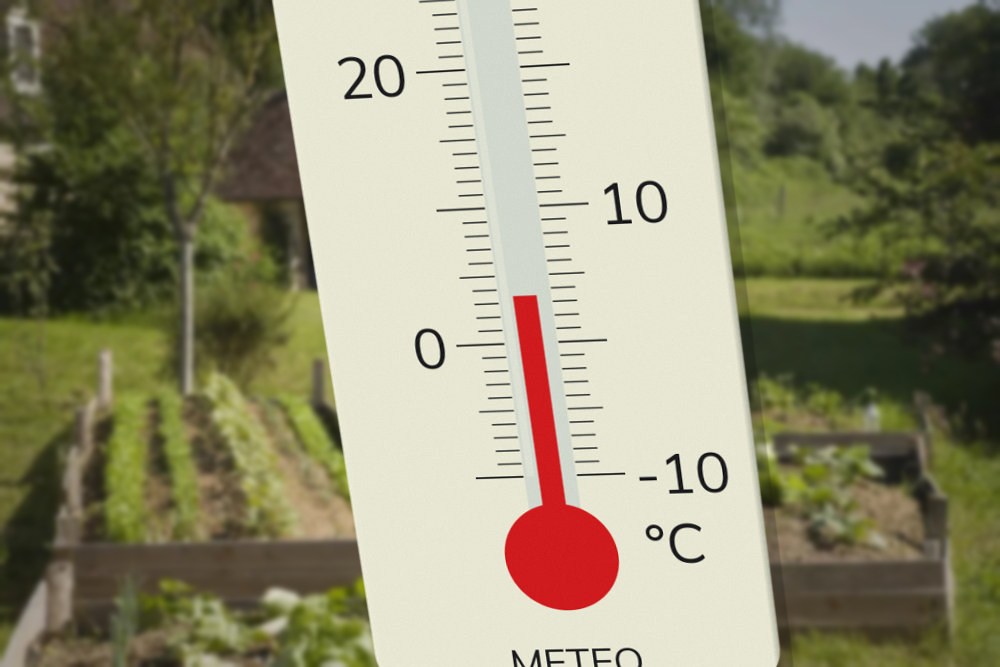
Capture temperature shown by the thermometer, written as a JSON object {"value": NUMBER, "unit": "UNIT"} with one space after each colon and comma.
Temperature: {"value": 3.5, "unit": "°C"}
